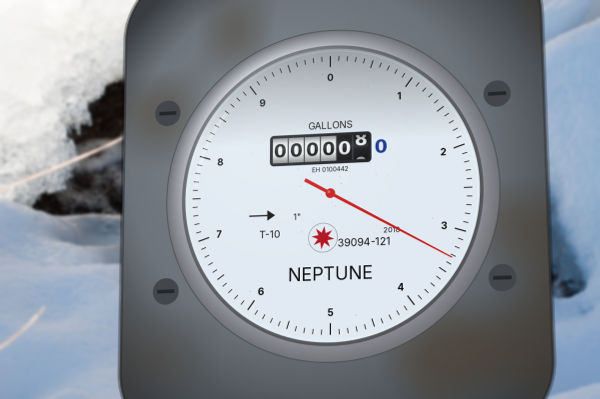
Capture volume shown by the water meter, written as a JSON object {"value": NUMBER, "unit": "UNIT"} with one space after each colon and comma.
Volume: {"value": 83.3, "unit": "gal"}
